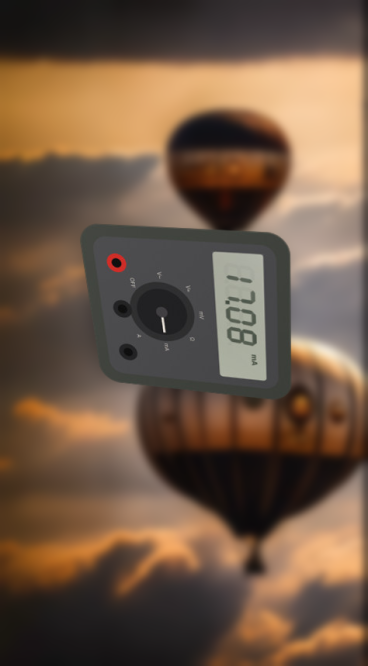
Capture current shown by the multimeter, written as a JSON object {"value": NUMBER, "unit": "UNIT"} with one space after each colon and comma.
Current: {"value": 17.08, "unit": "mA"}
